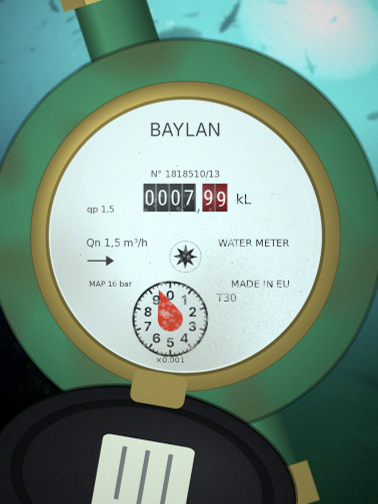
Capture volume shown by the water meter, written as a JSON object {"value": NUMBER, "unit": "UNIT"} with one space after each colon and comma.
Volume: {"value": 7.989, "unit": "kL"}
